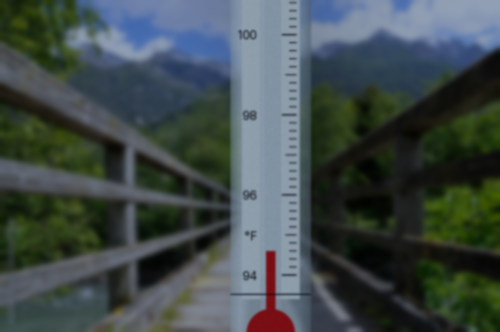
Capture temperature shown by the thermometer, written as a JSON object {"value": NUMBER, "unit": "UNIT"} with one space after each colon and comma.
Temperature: {"value": 94.6, "unit": "°F"}
